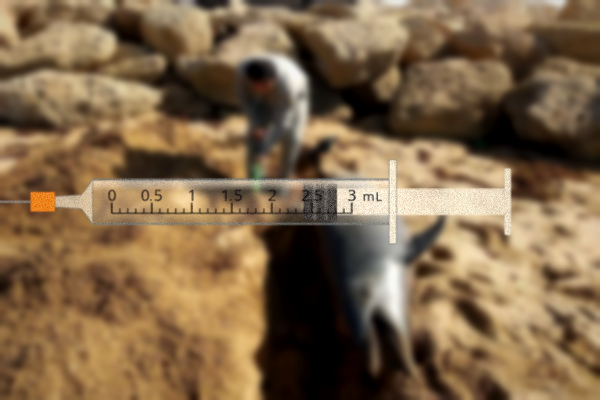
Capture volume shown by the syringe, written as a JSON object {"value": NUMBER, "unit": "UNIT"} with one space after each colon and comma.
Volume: {"value": 2.4, "unit": "mL"}
